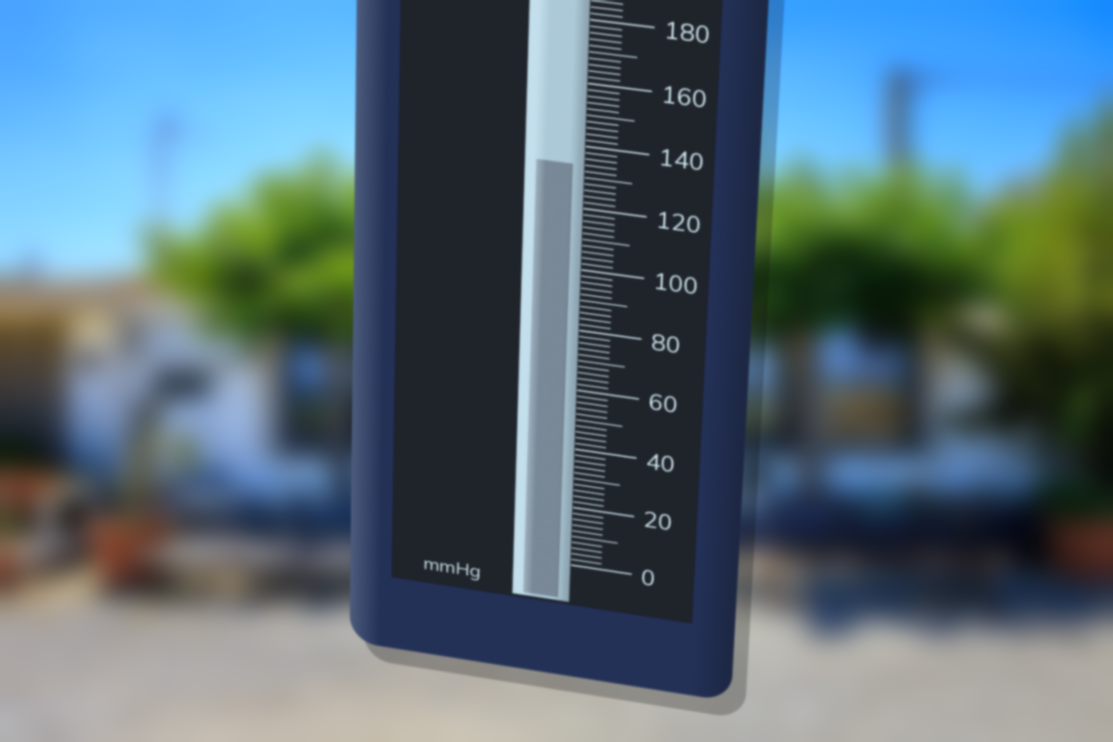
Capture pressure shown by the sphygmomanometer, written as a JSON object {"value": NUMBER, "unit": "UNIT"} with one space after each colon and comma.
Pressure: {"value": 134, "unit": "mmHg"}
